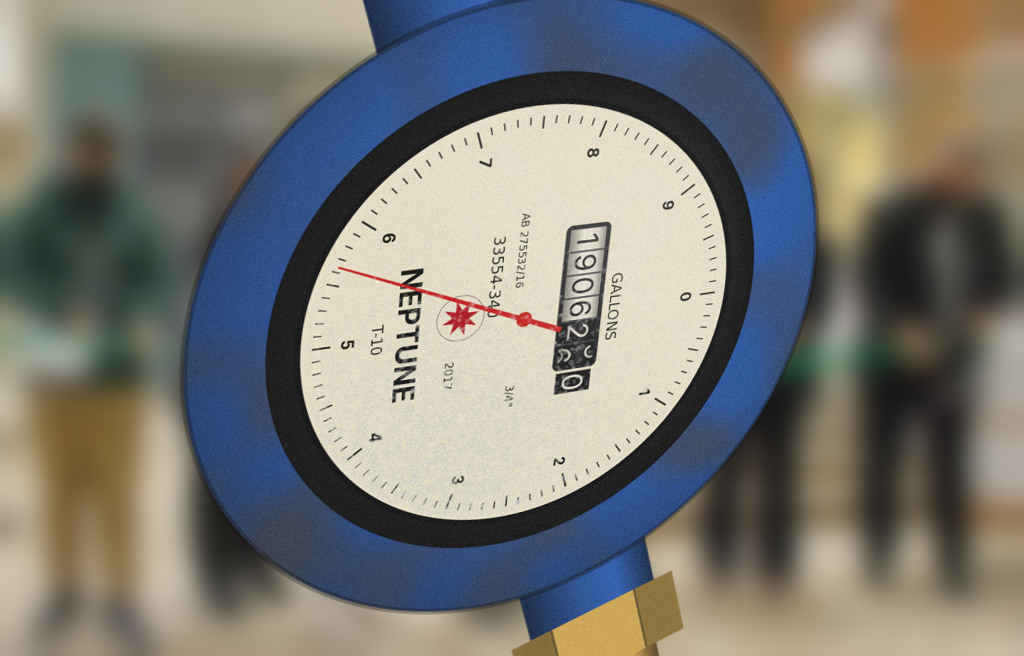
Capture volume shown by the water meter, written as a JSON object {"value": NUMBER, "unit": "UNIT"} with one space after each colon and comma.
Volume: {"value": 1906255.6, "unit": "gal"}
